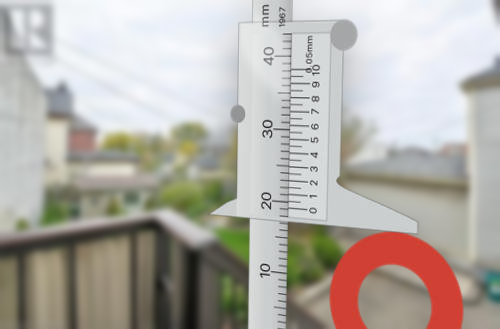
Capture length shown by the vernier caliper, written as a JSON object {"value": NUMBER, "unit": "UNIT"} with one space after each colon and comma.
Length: {"value": 19.2, "unit": "mm"}
